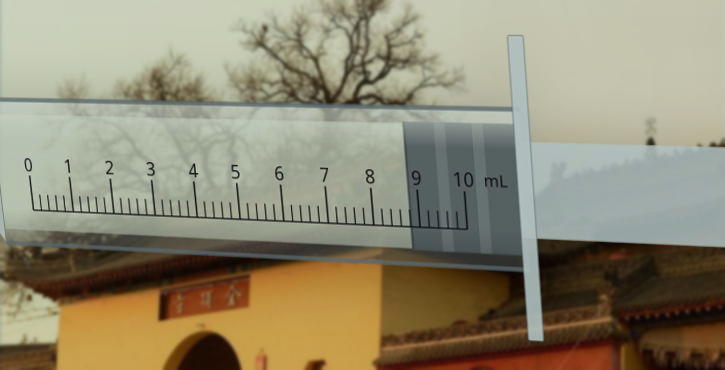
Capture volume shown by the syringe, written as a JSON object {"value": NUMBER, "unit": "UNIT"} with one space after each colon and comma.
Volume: {"value": 8.8, "unit": "mL"}
